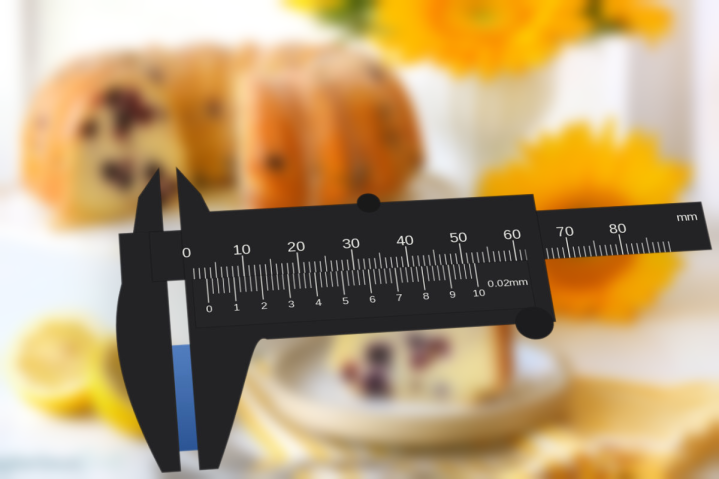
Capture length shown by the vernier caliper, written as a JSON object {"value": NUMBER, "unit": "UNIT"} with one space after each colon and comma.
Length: {"value": 3.2, "unit": "mm"}
